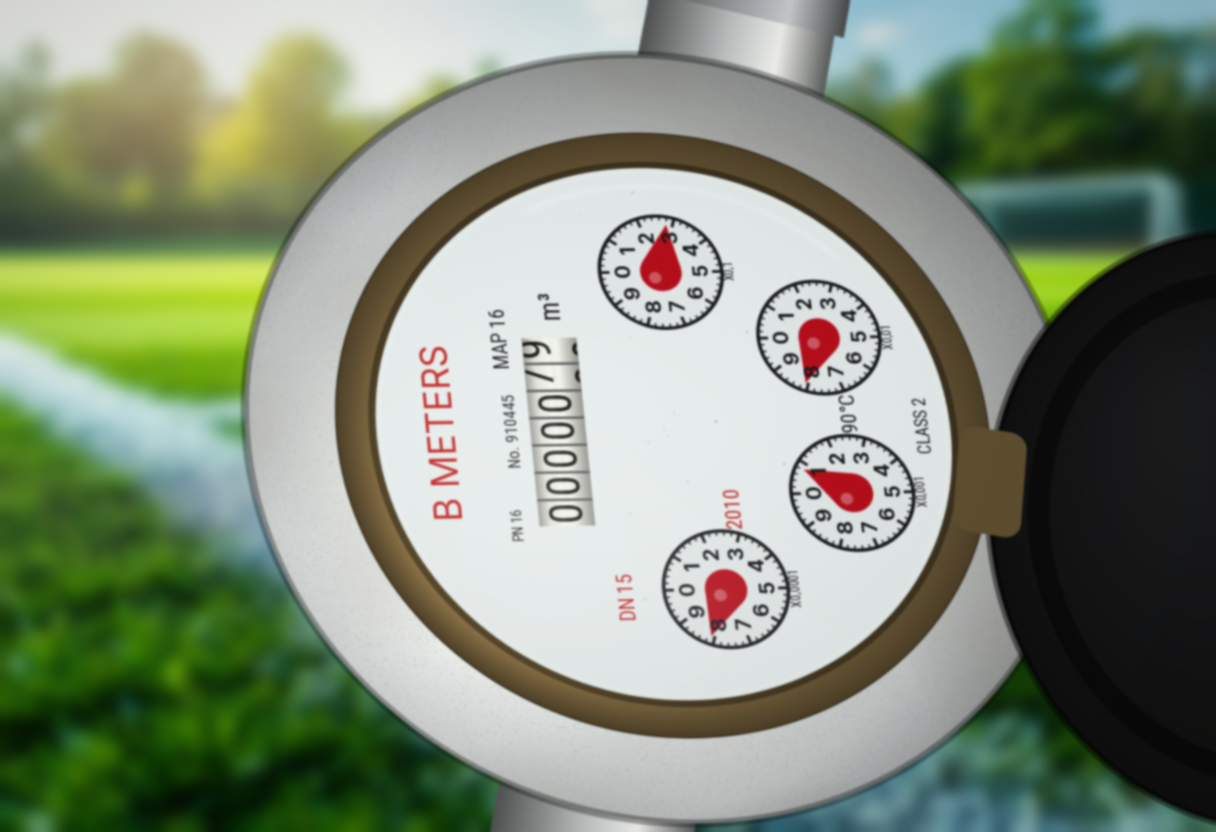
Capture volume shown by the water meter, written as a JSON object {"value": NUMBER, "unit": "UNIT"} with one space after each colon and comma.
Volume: {"value": 79.2808, "unit": "m³"}
